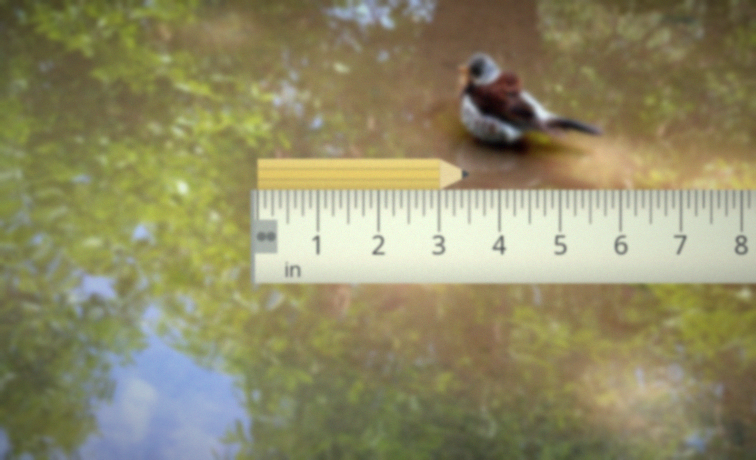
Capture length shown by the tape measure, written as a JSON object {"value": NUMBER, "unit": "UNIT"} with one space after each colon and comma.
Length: {"value": 3.5, "unit": "in"}
